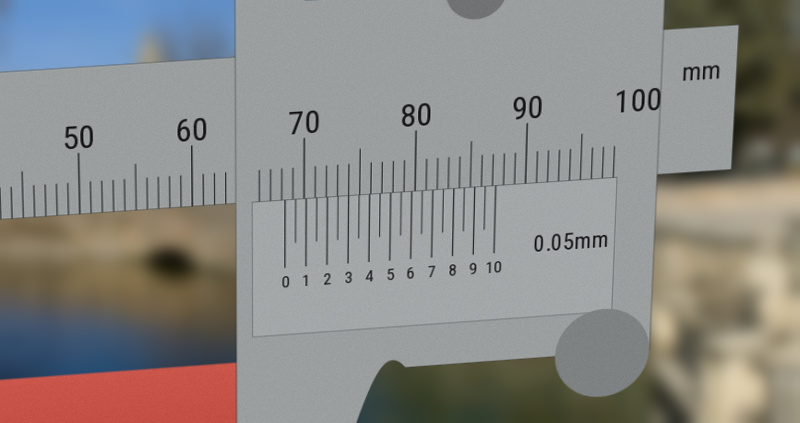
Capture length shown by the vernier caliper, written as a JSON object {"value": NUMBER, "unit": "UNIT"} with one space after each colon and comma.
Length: {"value": 68.3, "unit": "mm"}
